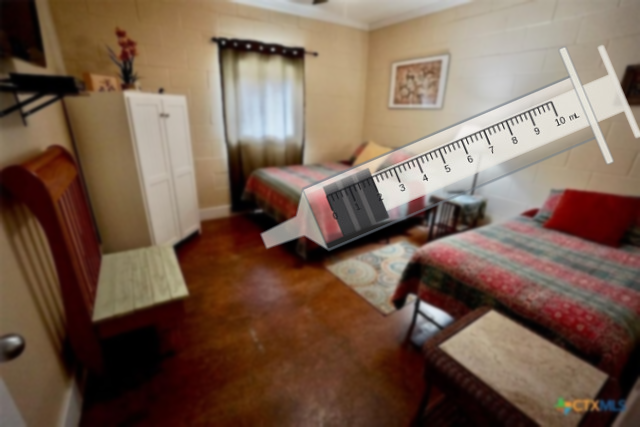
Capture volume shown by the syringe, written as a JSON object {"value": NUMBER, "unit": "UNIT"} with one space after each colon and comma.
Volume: {"value": 0, "unit": "mL"}
